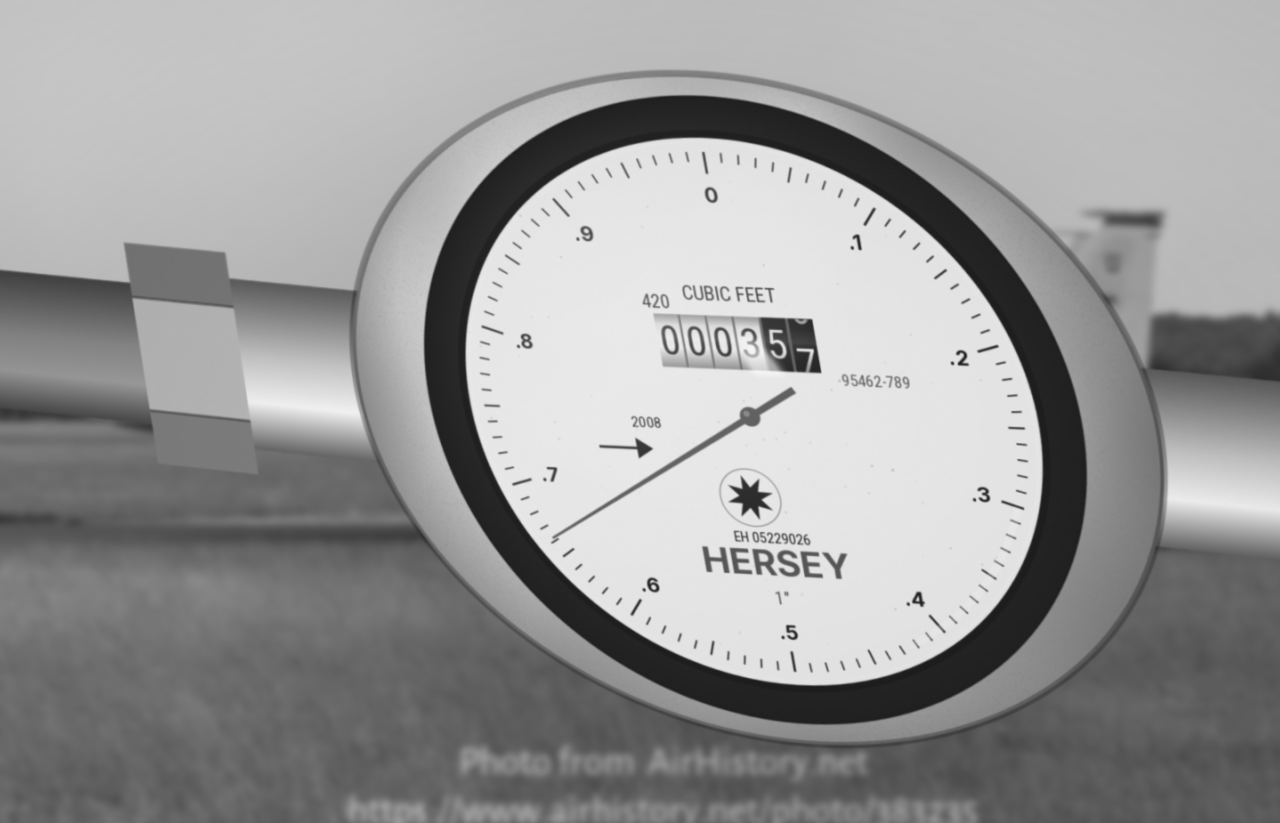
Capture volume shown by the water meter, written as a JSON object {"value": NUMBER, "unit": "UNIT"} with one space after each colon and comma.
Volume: {"value": 356.66, "unit": "ft³"}
